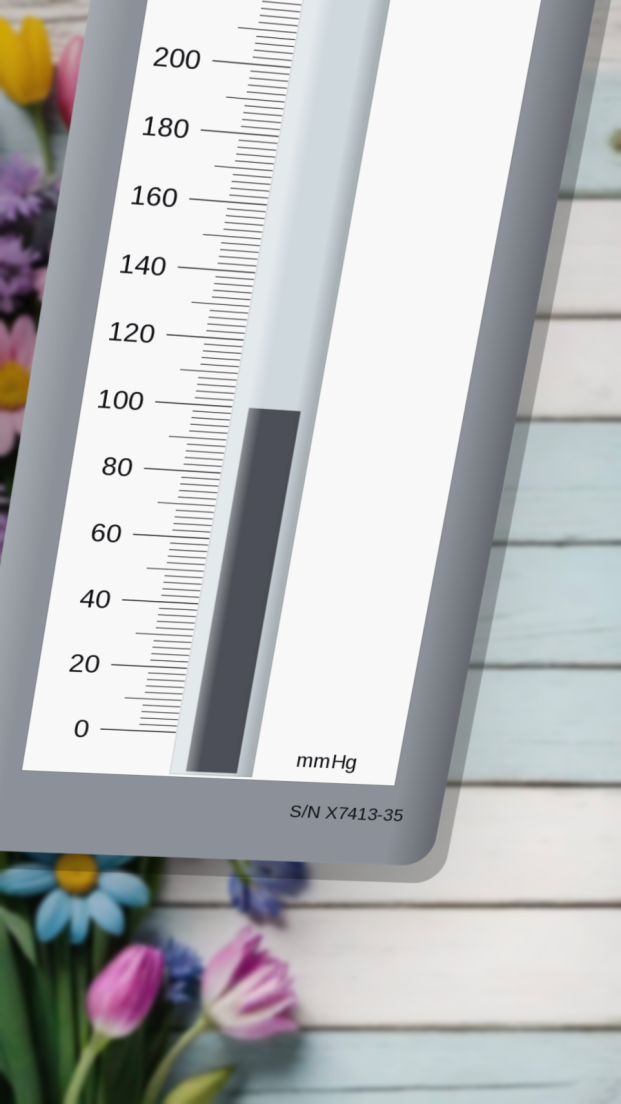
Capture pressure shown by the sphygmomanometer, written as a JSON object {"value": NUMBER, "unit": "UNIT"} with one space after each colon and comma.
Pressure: {"value": 100, "unit": "mmHg"}
